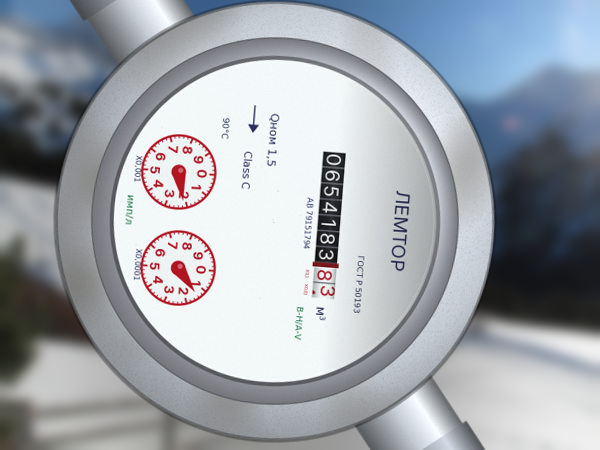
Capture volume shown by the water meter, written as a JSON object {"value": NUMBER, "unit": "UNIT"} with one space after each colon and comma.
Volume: {"value": 654183.8321, "unit": "m³"}
